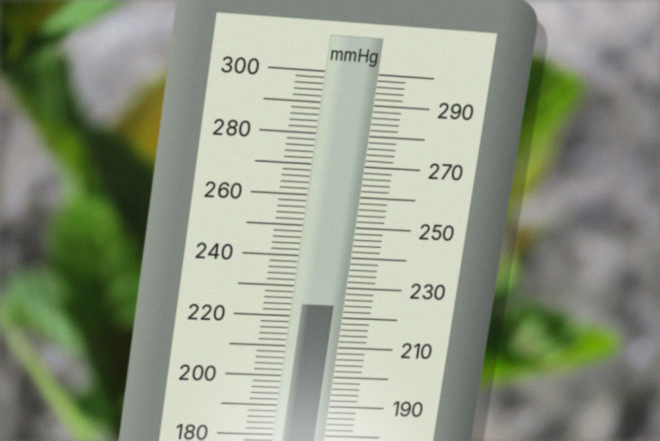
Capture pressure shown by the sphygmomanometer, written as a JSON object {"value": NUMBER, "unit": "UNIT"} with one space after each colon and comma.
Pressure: {"value": 224, "unit": "mmHg"}
